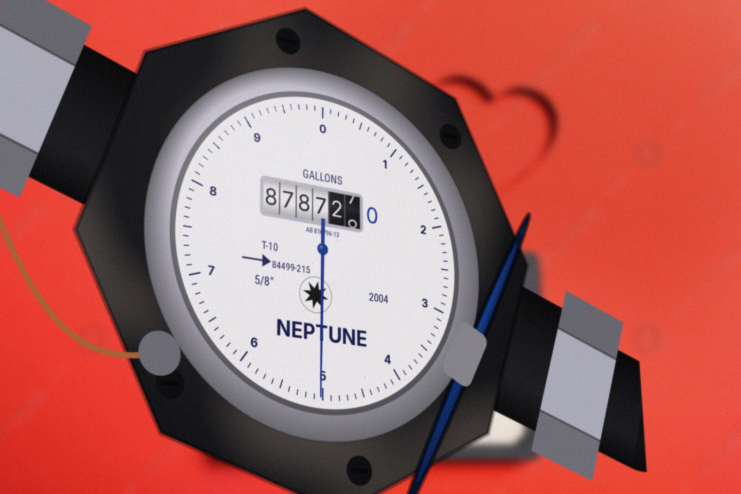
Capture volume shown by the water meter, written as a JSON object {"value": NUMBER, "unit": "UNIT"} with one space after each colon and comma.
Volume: {"value": 8787275.0, "unit": "gal"}
